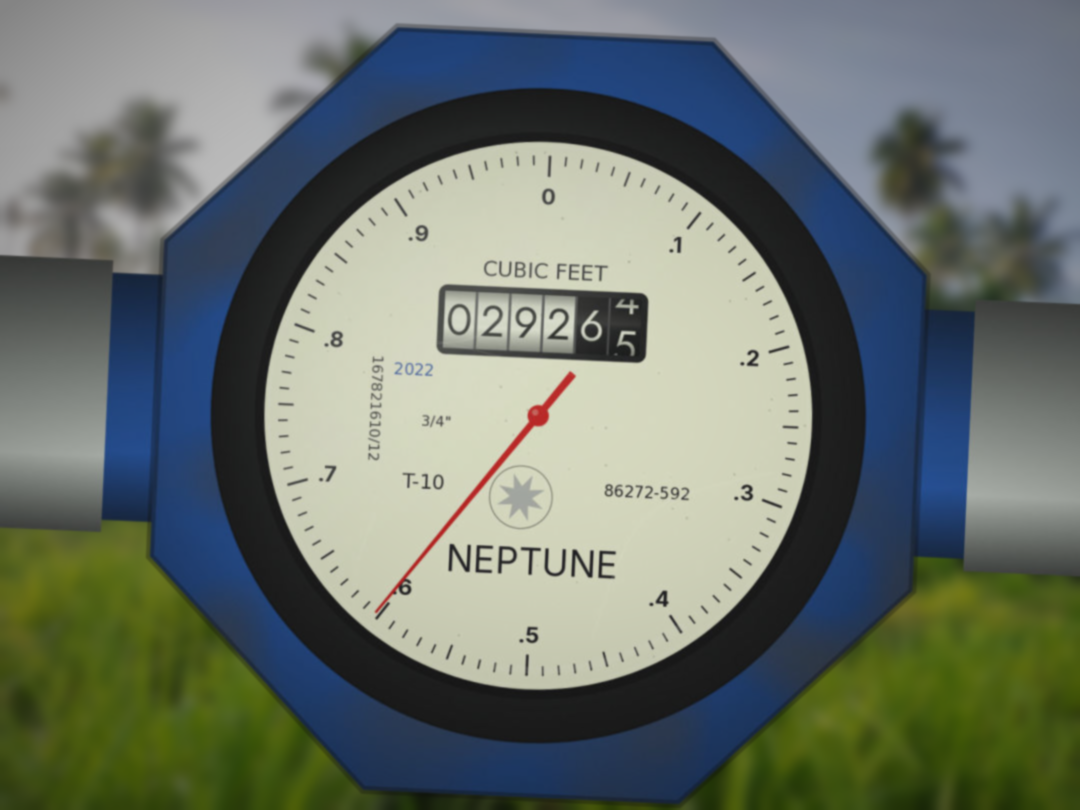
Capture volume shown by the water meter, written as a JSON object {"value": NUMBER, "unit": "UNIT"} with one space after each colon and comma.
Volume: {"value": 29264.60, "unit": "ft³"}
